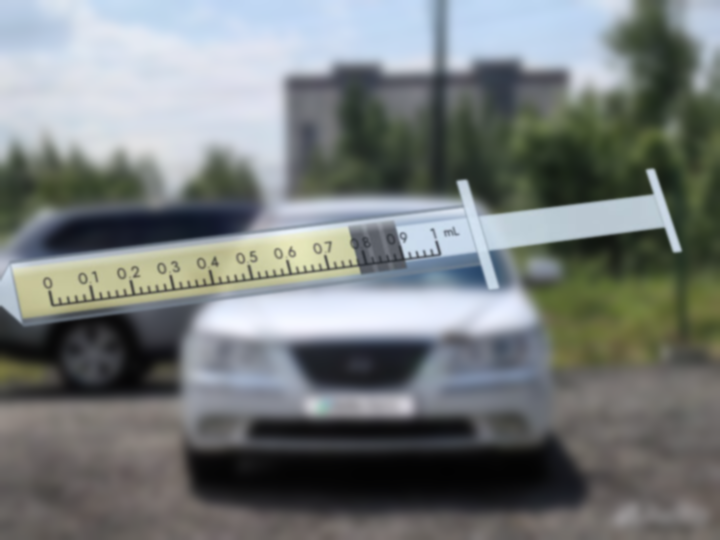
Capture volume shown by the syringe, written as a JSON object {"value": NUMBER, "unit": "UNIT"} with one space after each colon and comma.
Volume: {"value": 0.78, "unit": "mL"}
